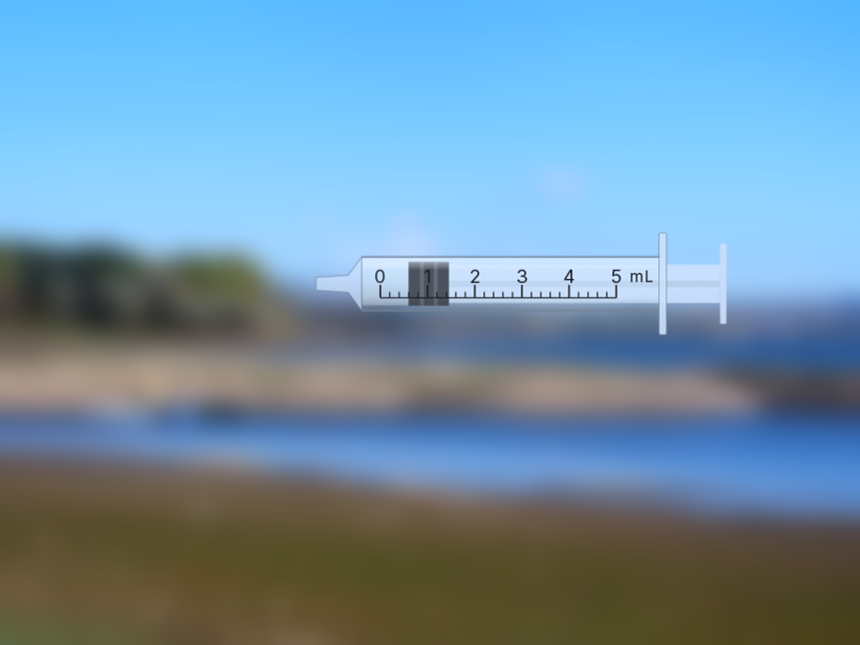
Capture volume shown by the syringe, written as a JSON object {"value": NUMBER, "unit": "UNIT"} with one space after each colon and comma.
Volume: {"value": 0.6, "unit": "mL"}
